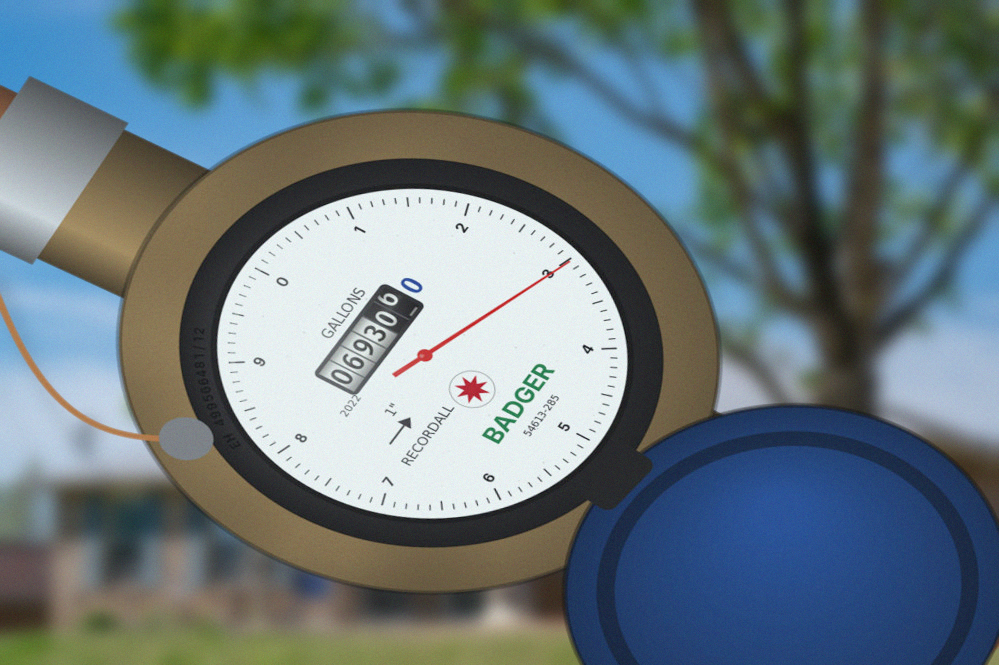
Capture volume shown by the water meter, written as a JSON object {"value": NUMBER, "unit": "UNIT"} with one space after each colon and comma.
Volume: {"value": 693063.0, "unit": "gal"}
